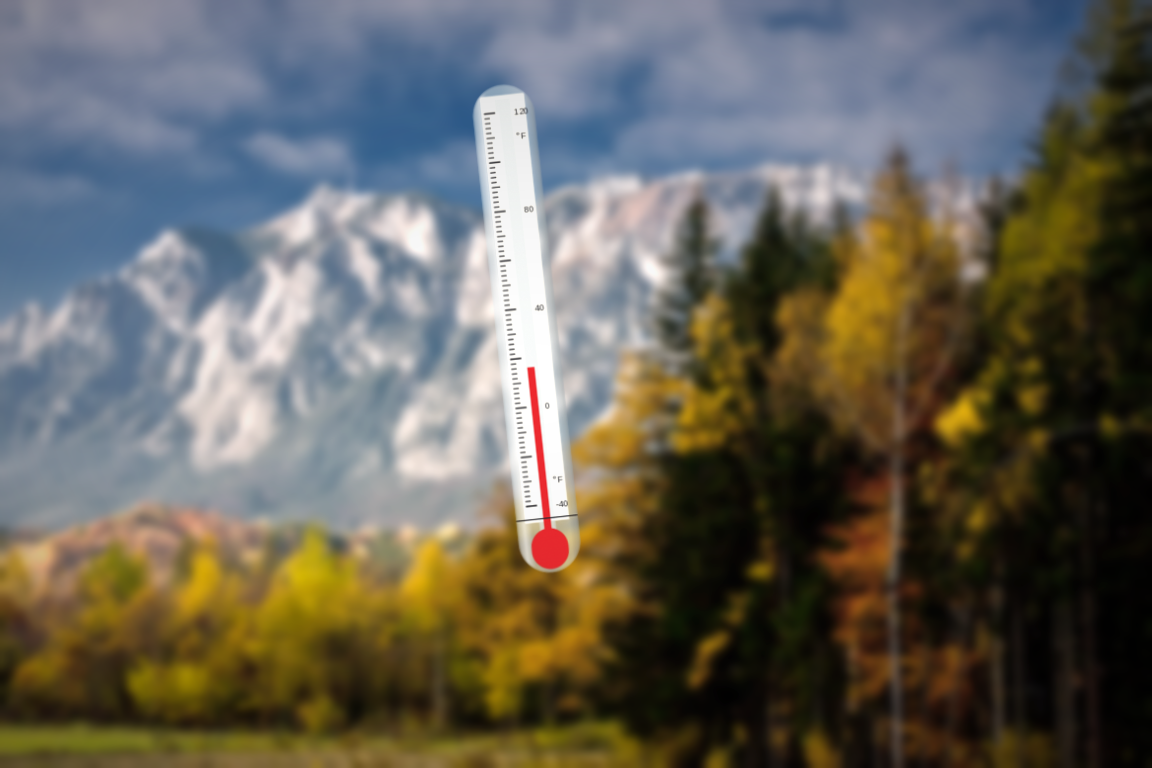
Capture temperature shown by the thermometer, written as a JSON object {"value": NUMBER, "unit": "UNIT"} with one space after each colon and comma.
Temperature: {"value": 16, "unit": "°F"}
